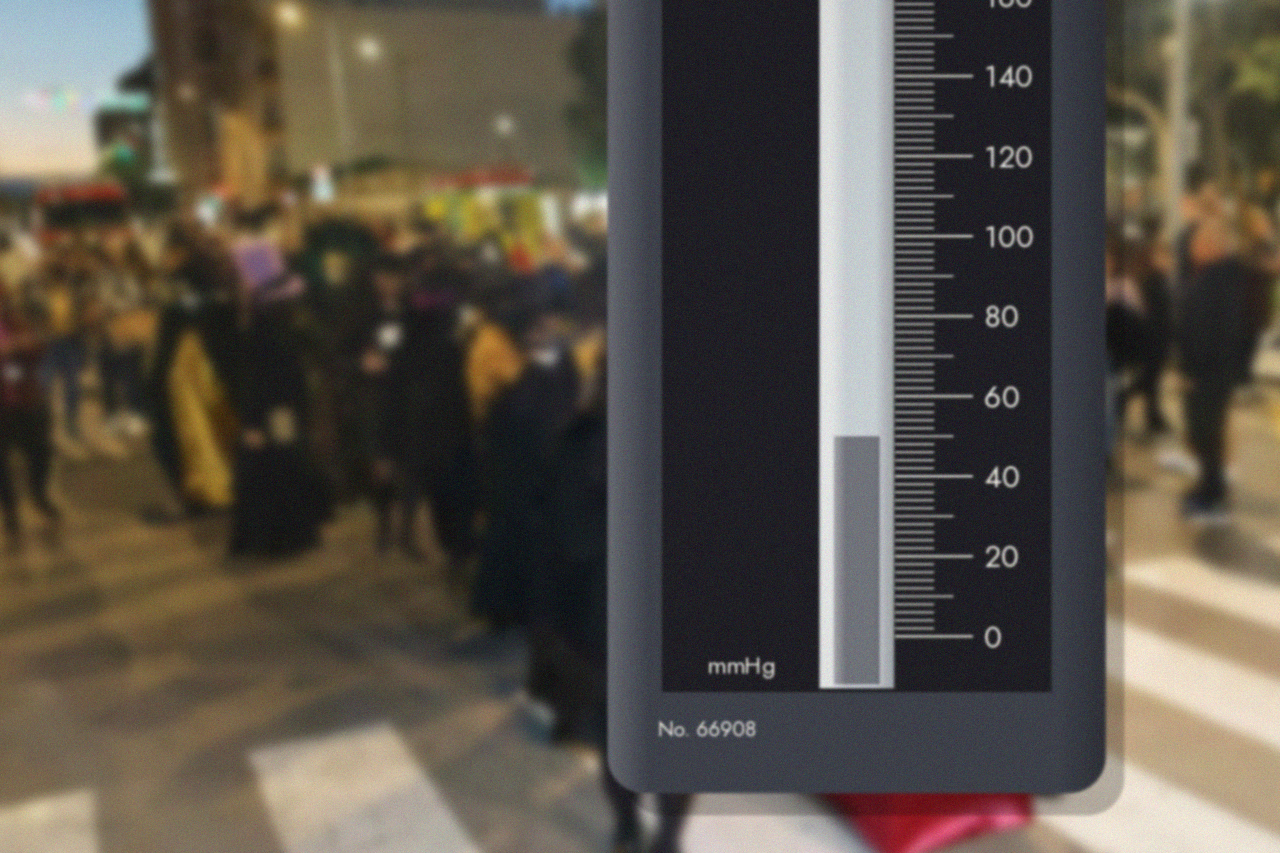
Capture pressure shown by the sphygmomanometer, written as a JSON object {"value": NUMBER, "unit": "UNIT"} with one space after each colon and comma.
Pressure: {"value": 50, "unit": "mmHg"}
